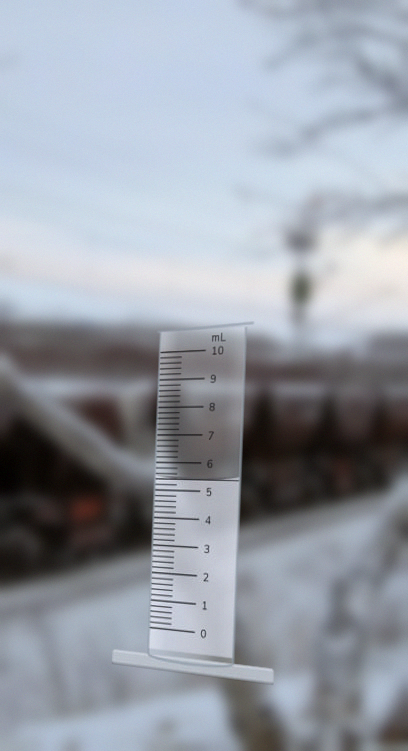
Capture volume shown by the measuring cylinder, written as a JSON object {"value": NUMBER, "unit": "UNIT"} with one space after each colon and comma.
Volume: {"value": 5.4, "unit": "mL"}
